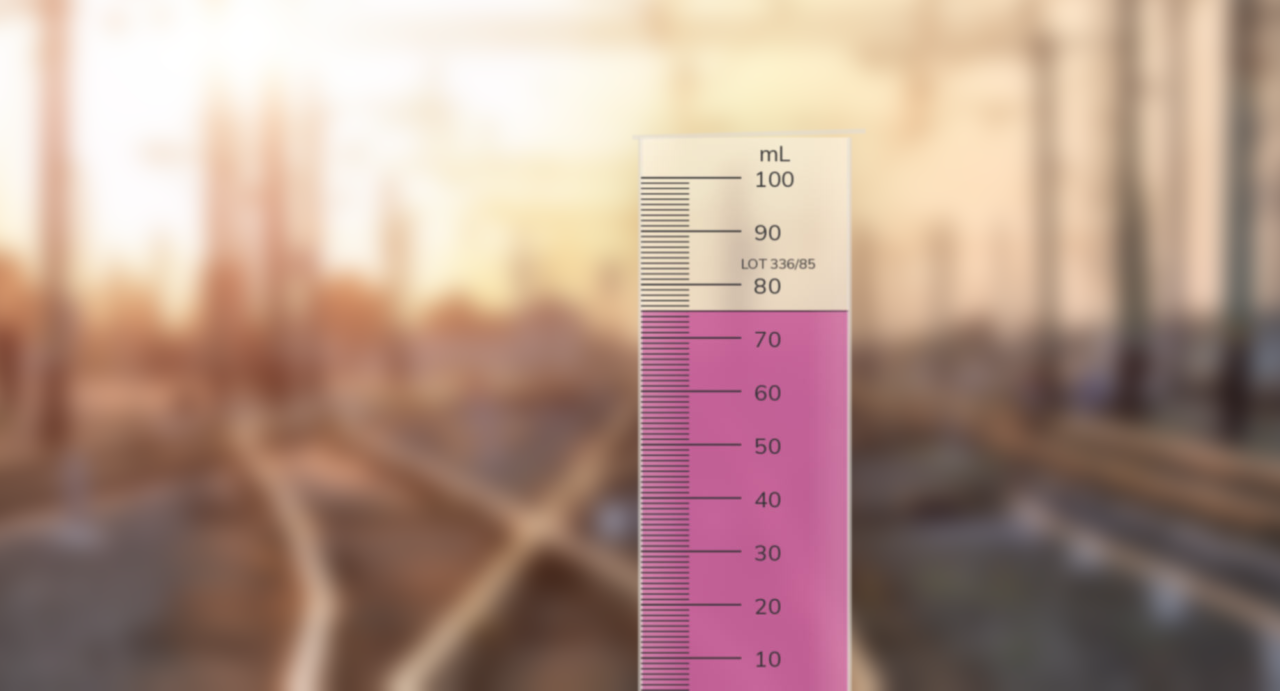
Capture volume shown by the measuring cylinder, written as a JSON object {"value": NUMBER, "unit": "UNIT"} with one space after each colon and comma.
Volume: {"value": 75, "unit": "mL"}
